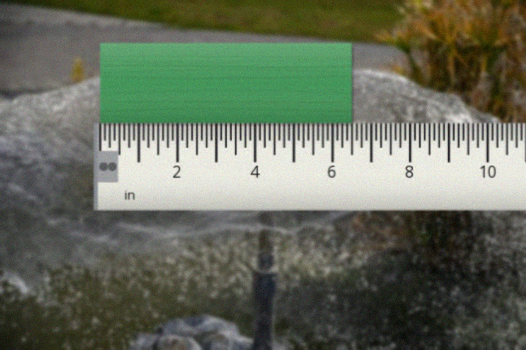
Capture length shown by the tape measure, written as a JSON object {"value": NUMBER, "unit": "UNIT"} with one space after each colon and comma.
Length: {"value": 6.5, "unit": "in"}
